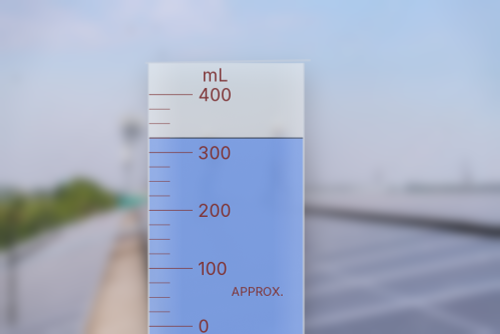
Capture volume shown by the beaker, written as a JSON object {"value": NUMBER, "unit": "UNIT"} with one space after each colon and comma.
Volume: {"value": 325, "unit": "mL"}
